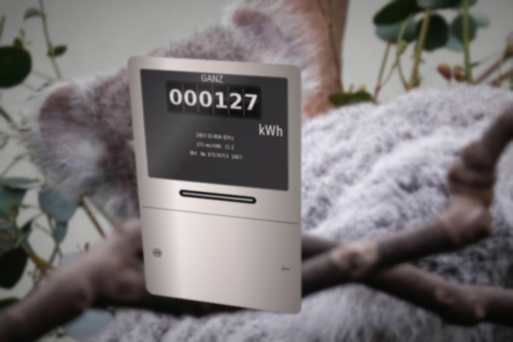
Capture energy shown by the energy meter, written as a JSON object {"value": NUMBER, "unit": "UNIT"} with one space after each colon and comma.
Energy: {"value": 127, "unit": "kWh"}
